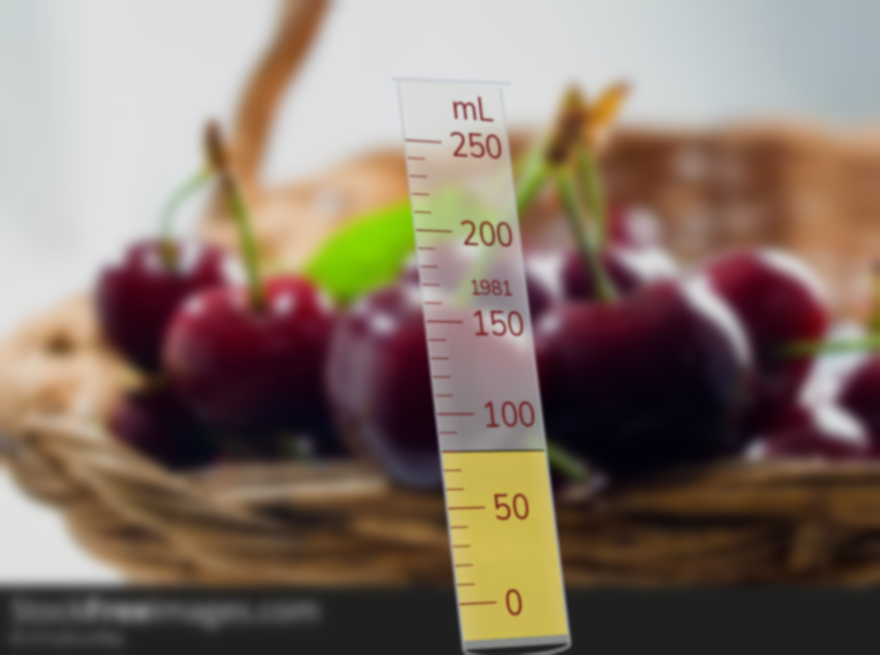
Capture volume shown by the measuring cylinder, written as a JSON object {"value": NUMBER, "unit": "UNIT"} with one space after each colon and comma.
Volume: {"value": 80, "unit": "mL"}
